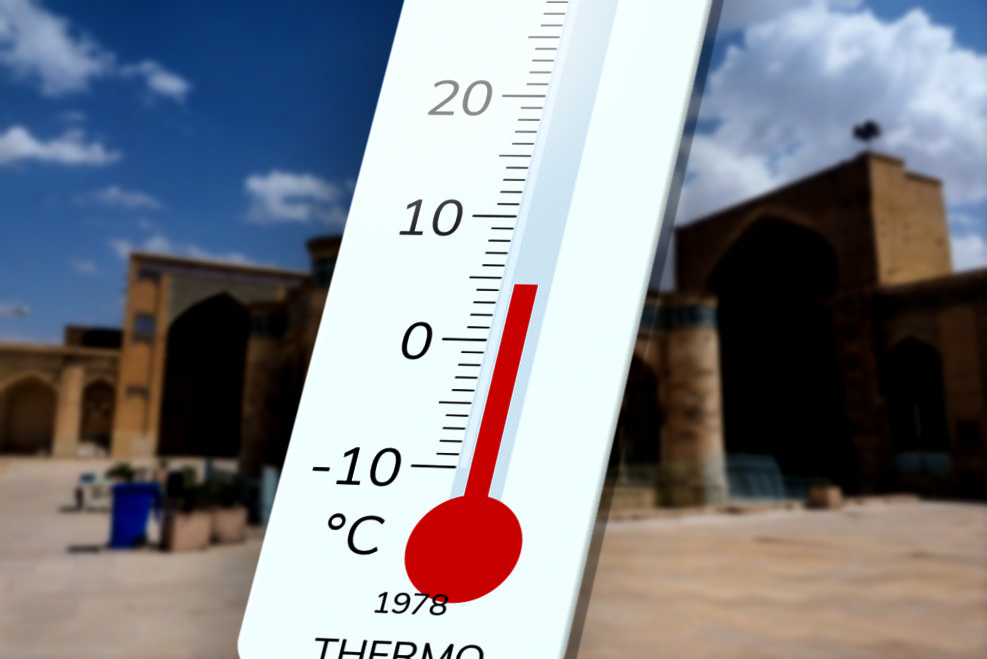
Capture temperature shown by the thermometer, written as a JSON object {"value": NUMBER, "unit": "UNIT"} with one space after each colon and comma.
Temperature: {"value": 4.5, "unit": "°C"}
